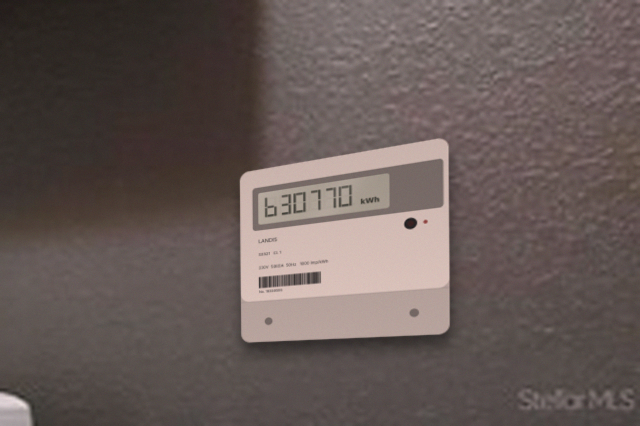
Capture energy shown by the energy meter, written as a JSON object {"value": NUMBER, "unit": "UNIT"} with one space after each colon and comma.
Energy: {"value": 630770, "unit": "kWh"}
